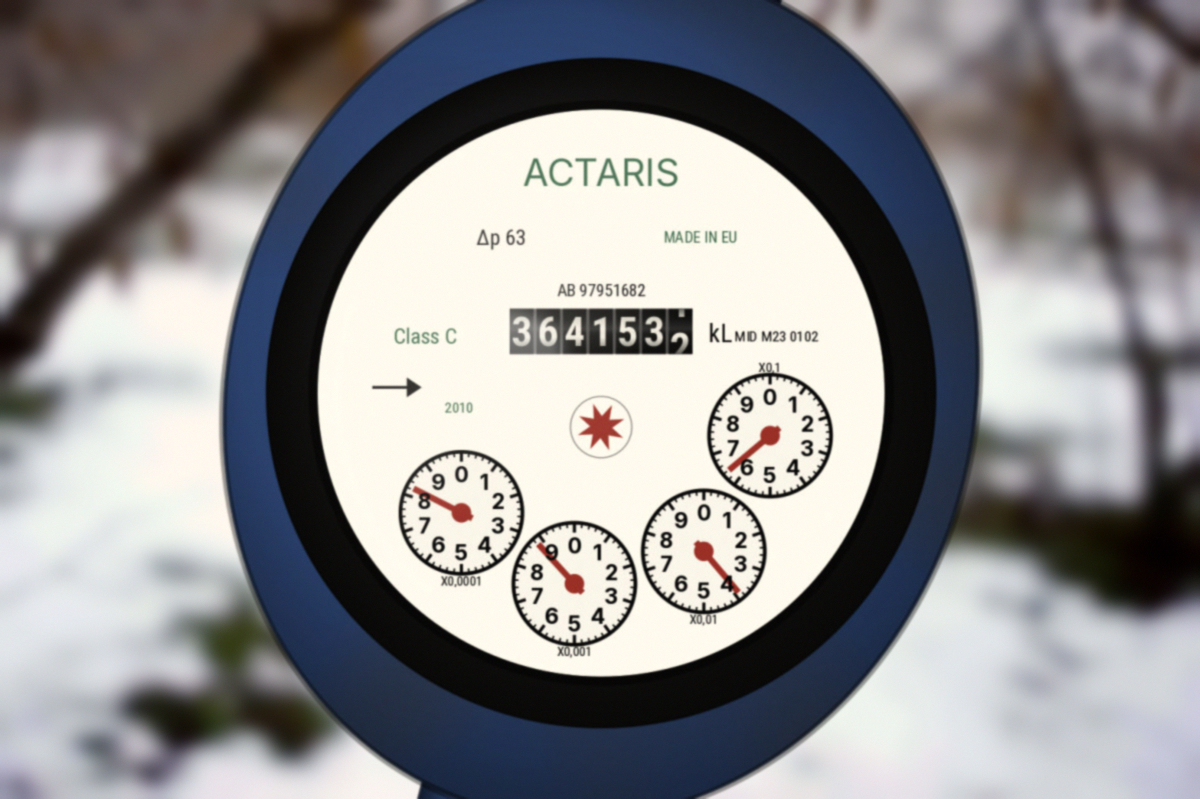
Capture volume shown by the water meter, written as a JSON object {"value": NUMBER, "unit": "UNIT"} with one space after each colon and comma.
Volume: {"value": 3641531.6388, "unit": "kL"}
